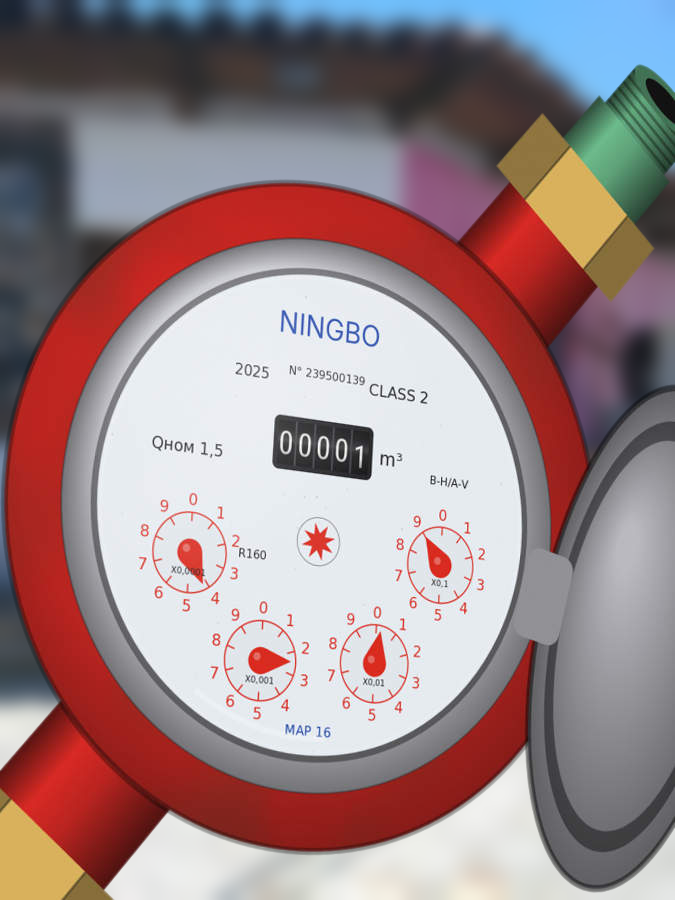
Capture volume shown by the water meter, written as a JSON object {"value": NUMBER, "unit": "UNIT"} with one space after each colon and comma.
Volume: {"value": 0.9024, "unit": "m³"}
